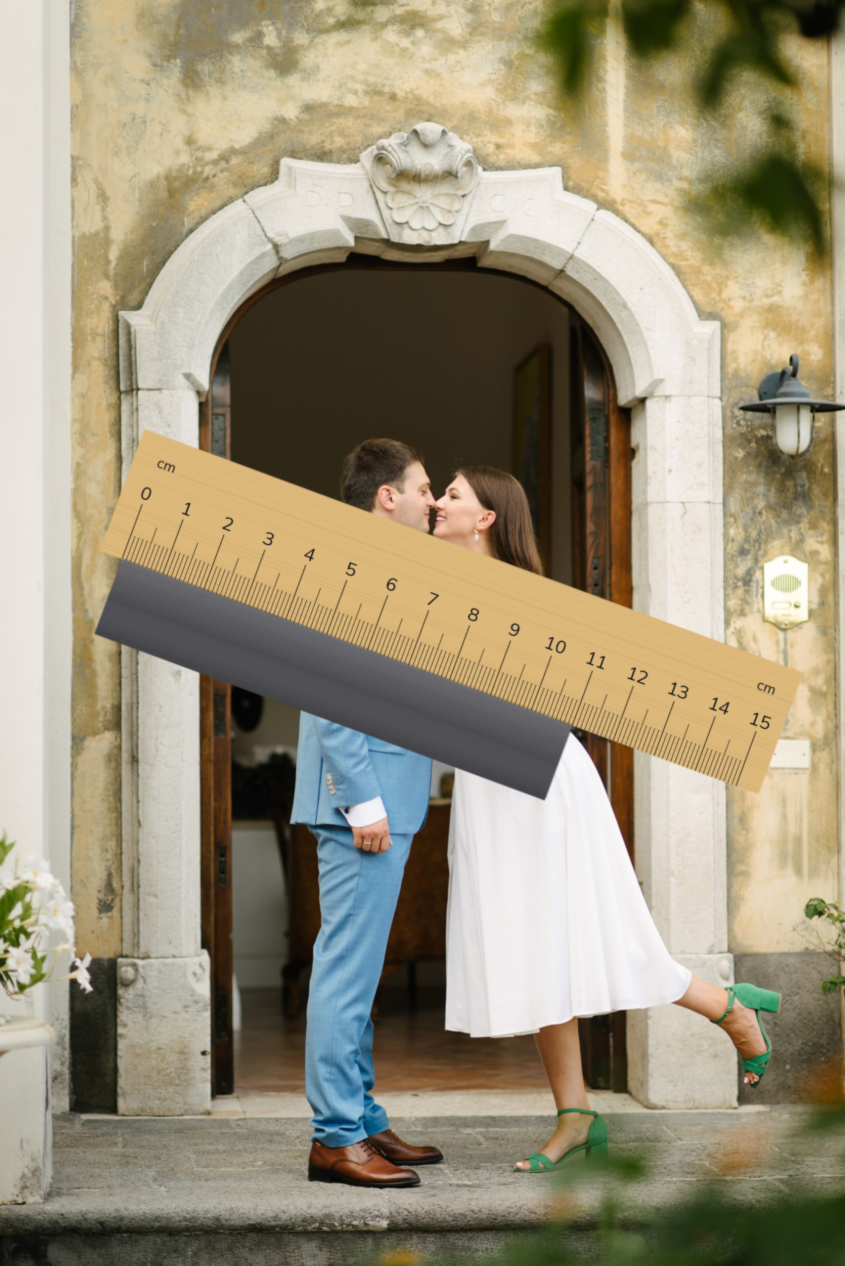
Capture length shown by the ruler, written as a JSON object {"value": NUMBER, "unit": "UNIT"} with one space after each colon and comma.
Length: {"value": 11, "unit": "cm"}
